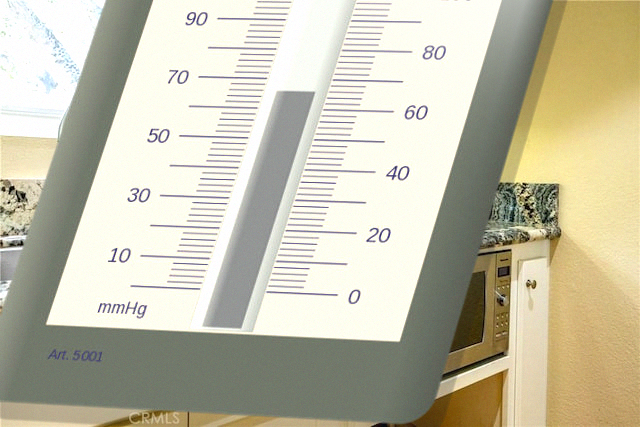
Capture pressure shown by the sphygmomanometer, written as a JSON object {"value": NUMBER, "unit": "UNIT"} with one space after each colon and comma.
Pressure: {"value": 66, "unit": "mmHg"}
